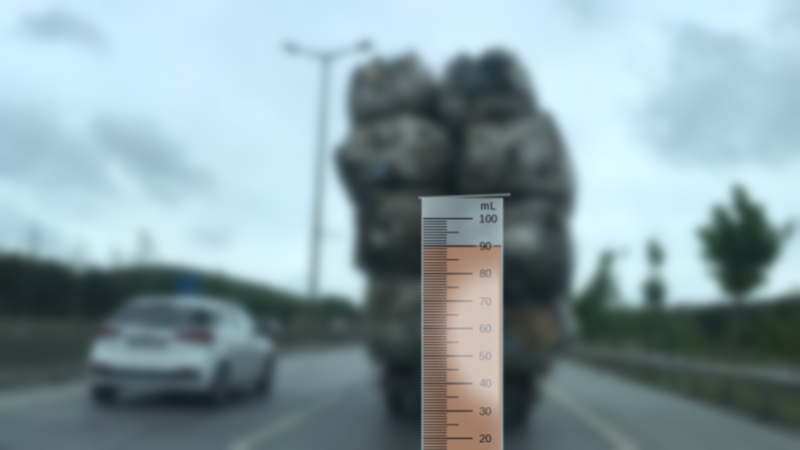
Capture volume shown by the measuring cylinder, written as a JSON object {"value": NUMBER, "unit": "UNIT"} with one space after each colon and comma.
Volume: {"value": 90, "unit": "mL"}
